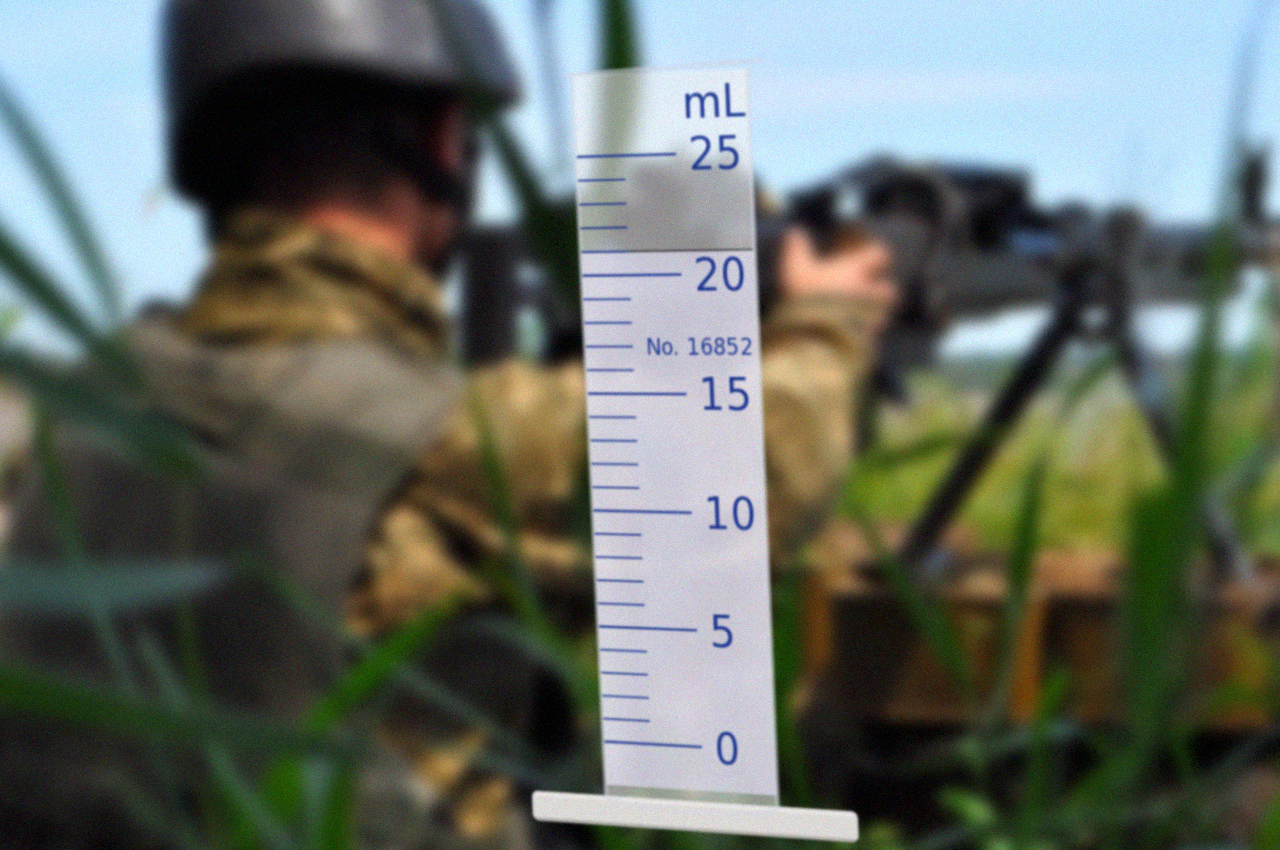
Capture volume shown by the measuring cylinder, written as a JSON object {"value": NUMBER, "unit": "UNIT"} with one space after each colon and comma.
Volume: {"value": 21, "unit": "mL"}
